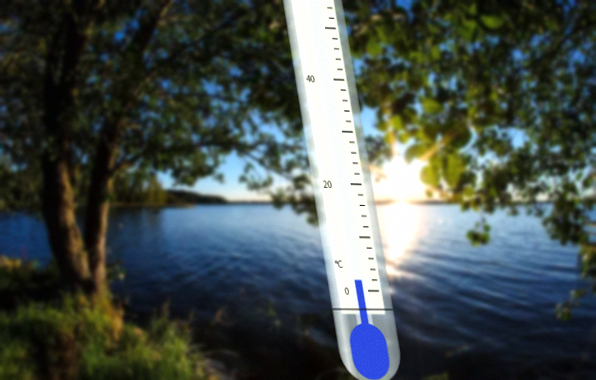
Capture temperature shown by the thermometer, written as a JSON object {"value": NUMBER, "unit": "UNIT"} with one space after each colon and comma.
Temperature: {"value": 2, "unit": "°C"}
